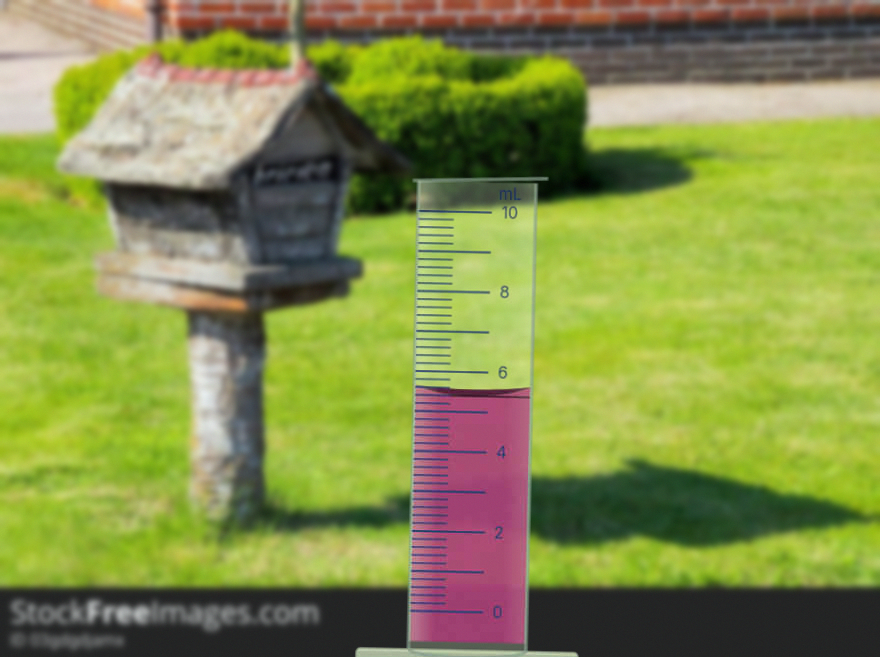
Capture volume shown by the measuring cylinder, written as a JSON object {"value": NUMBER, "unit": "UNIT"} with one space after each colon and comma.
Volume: {"value": 5.4, "unit": "mL"}
